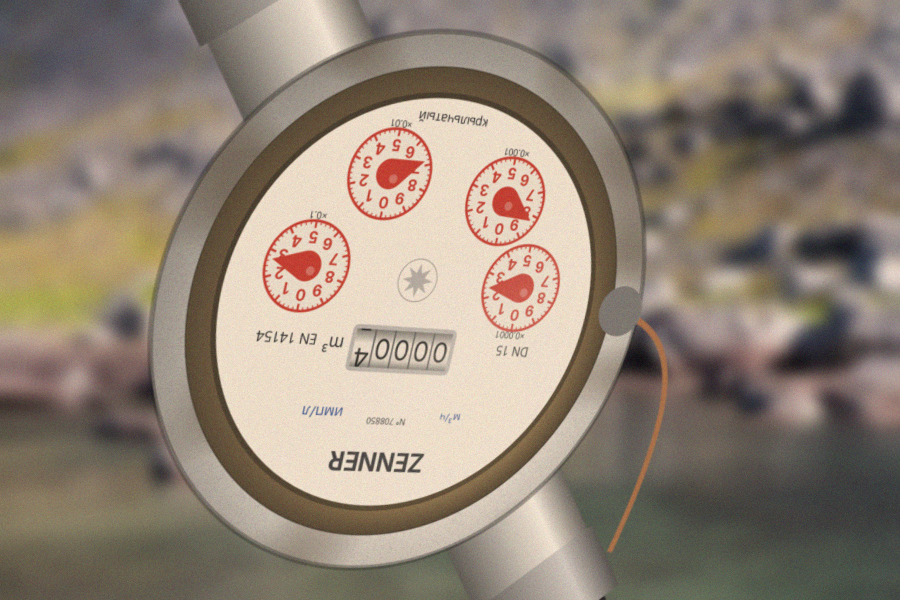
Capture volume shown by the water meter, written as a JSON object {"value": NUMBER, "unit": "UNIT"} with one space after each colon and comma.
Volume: {"value": 4.2682, "unit": "m³"}
